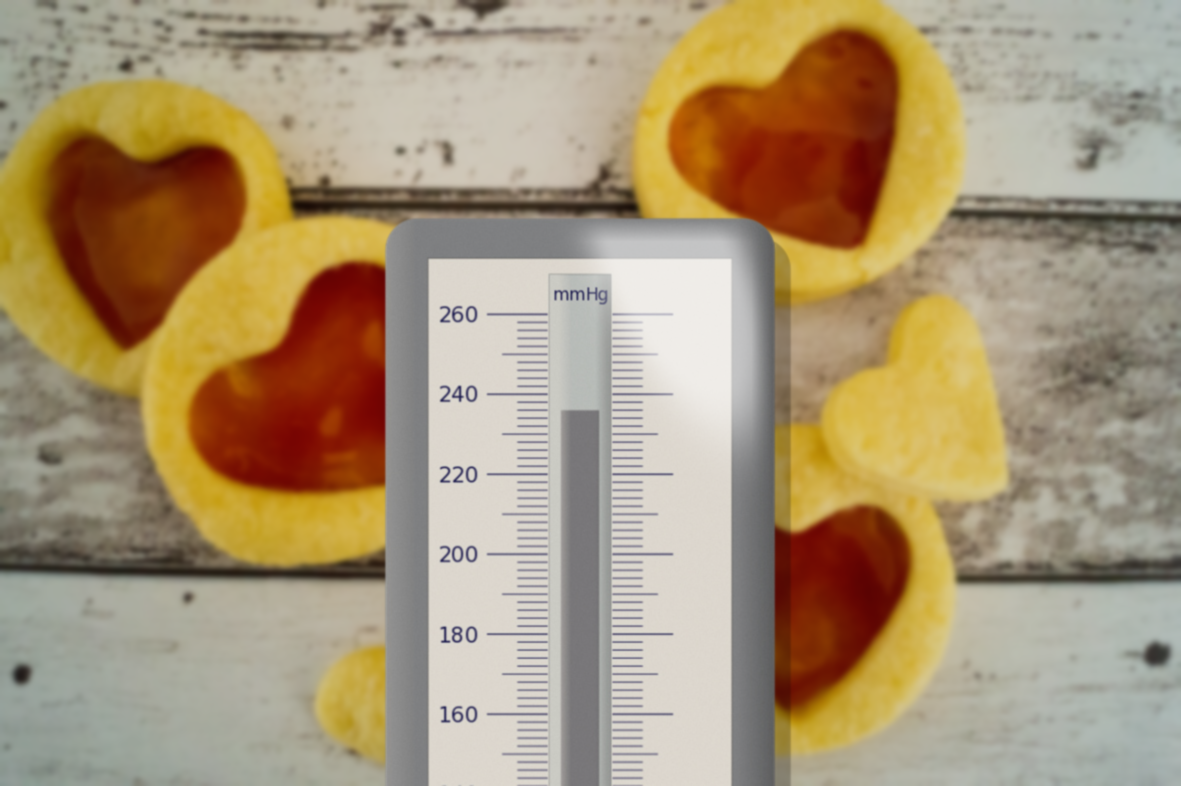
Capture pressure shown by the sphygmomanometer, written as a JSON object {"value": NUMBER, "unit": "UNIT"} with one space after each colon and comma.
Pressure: {"value": 236, "unit": "mmHg"}
